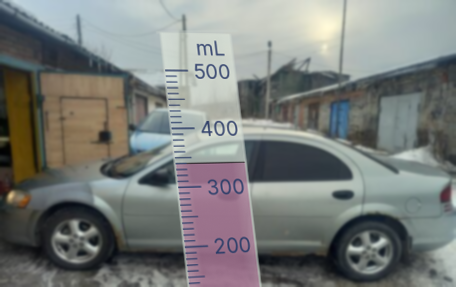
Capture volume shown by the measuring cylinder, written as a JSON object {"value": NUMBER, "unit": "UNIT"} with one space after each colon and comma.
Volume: {"value": 340, "unit": "mL"}
